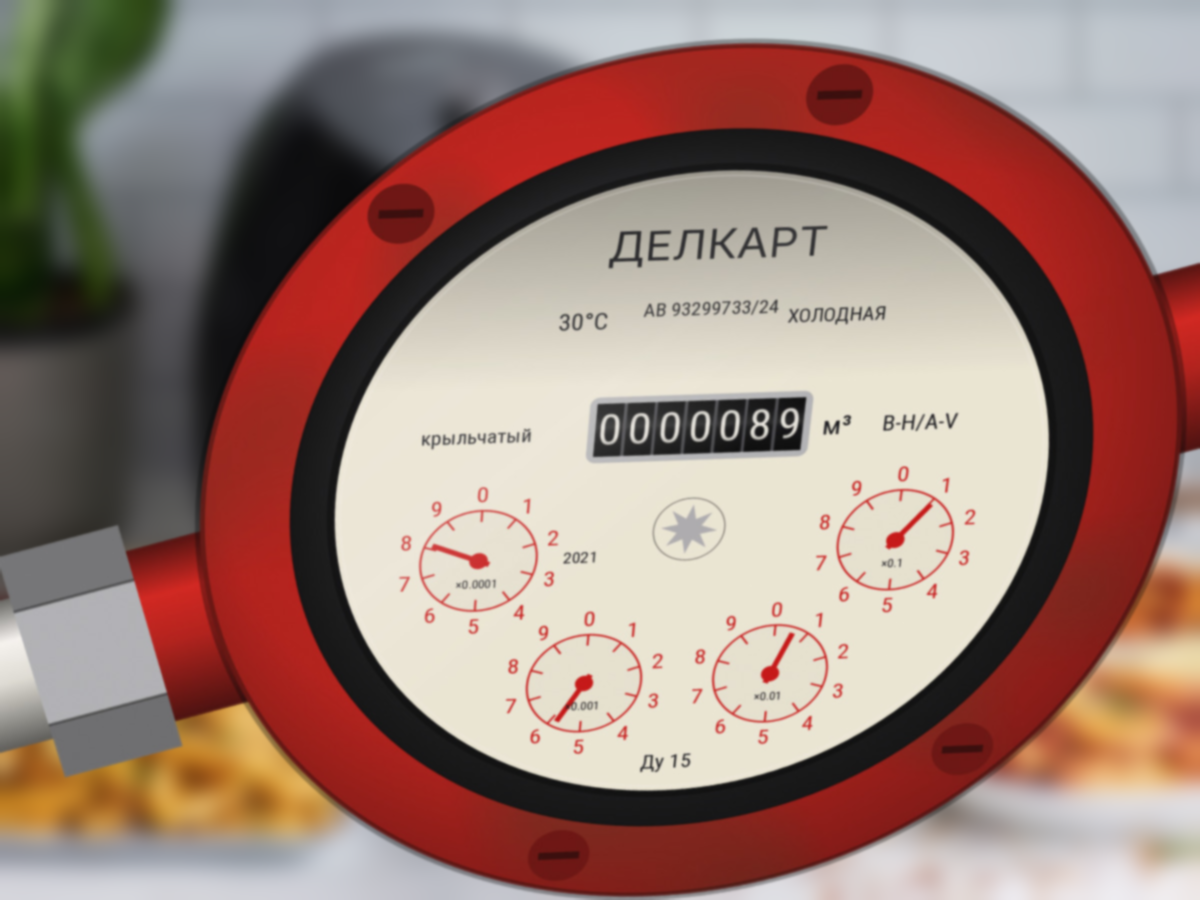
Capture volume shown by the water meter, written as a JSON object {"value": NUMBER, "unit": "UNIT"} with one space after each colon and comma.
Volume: {"value": 89.1058, "unit": "m³"}
